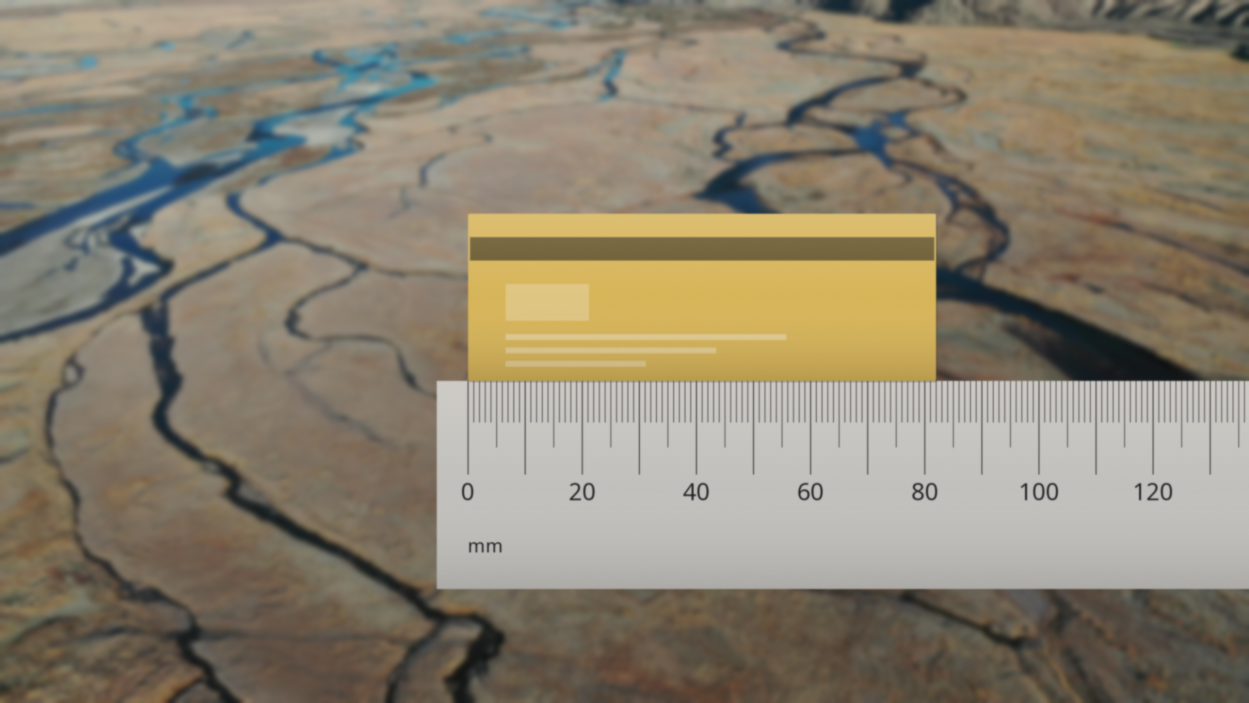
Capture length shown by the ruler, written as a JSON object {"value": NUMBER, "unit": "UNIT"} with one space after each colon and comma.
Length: {"value": 82, "unit": "mm"}
